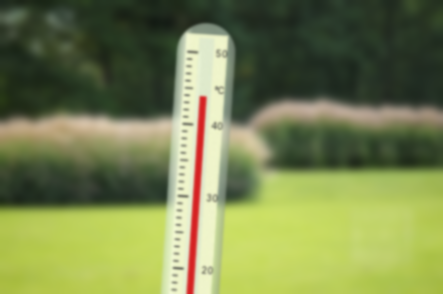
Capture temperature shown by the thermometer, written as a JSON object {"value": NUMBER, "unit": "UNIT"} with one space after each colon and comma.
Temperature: {"value": 44, "unit": "°C"}
